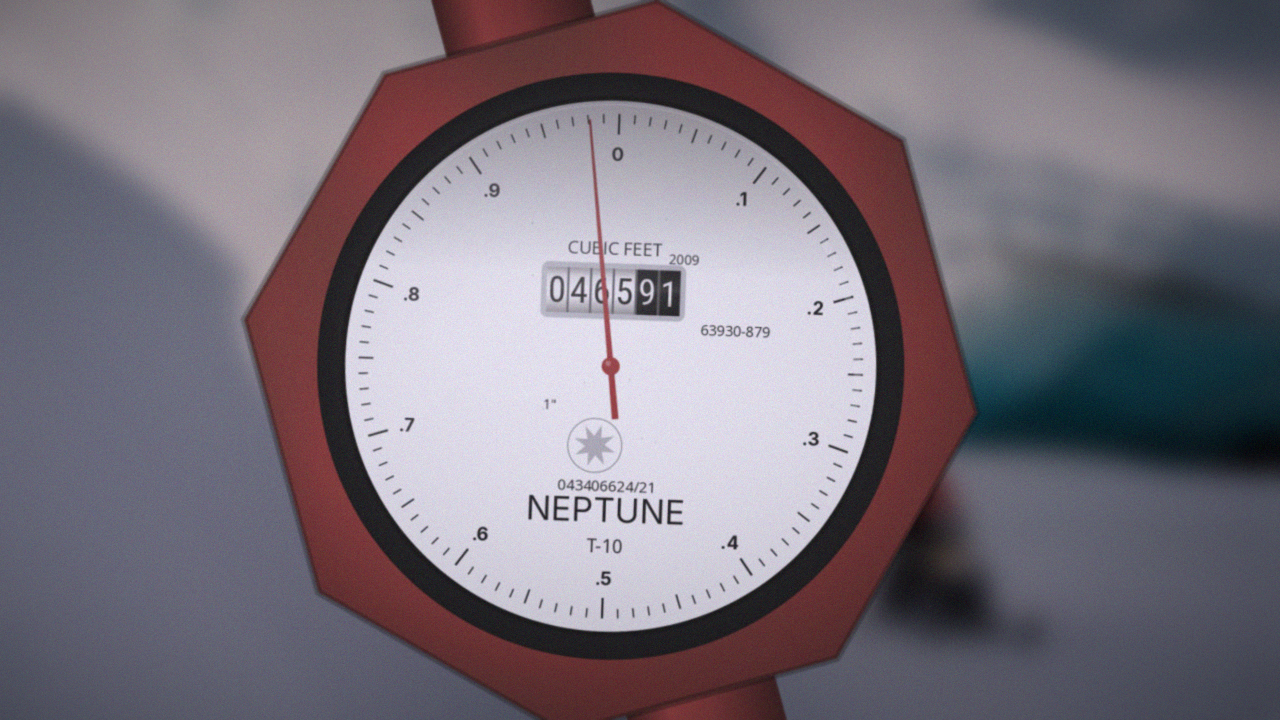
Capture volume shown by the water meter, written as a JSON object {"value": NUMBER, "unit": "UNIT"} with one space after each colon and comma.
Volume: {"value": 46590.98, "unit": "ft³"}
